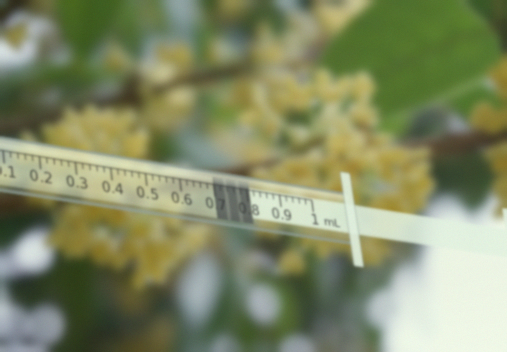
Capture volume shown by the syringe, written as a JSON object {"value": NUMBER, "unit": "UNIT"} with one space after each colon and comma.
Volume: {"value": 0.7, "unit": "mL"}
